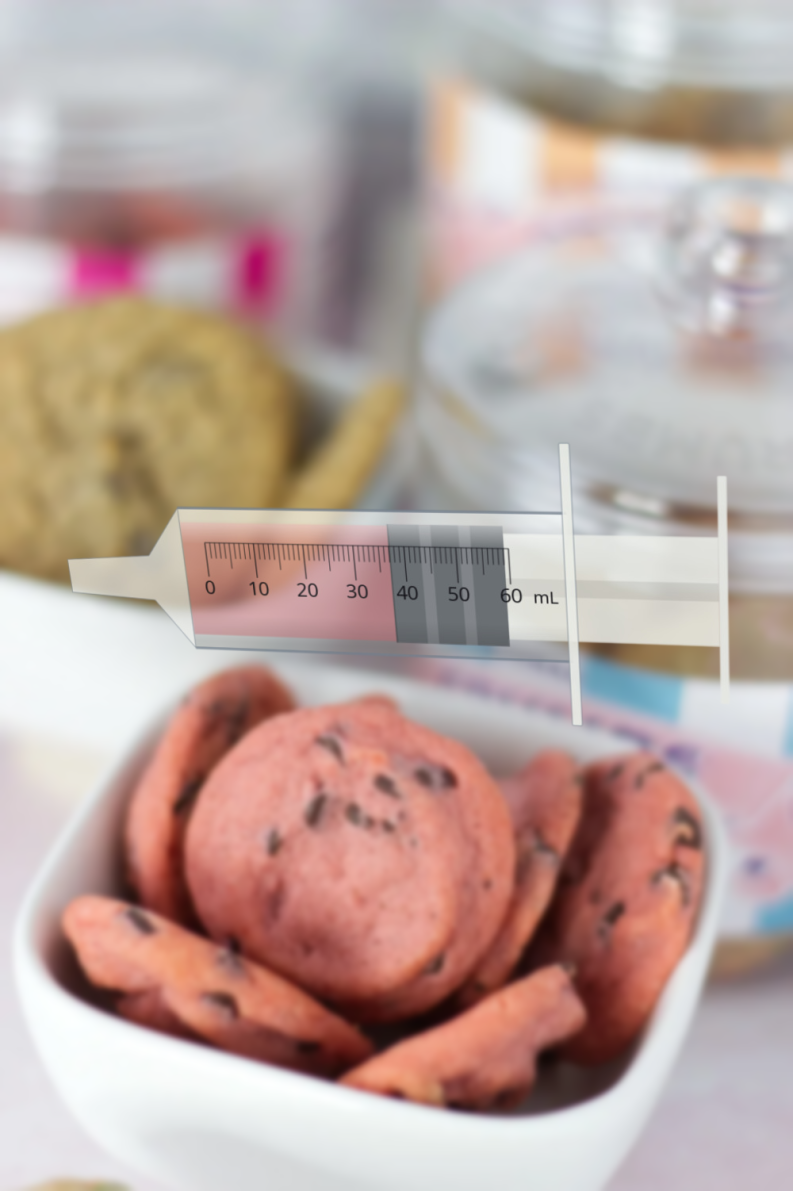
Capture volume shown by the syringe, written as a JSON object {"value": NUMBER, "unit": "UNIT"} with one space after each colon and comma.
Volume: {"value": 37, "unit": "mL"}
